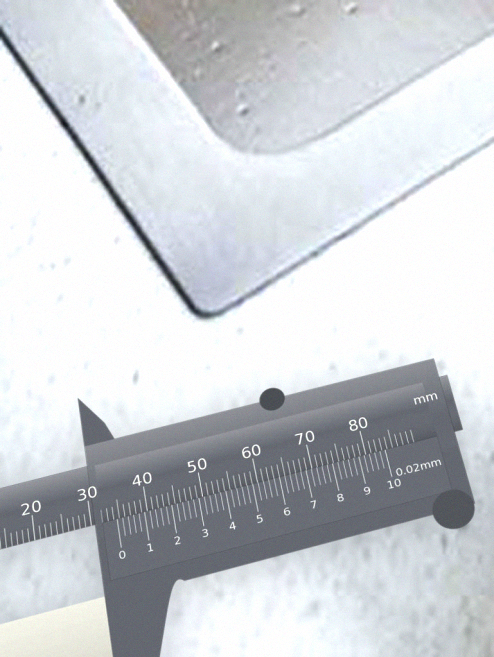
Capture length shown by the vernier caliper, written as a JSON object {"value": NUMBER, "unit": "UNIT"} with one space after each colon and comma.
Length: {"value": 34.6, "unit": "mm"}
